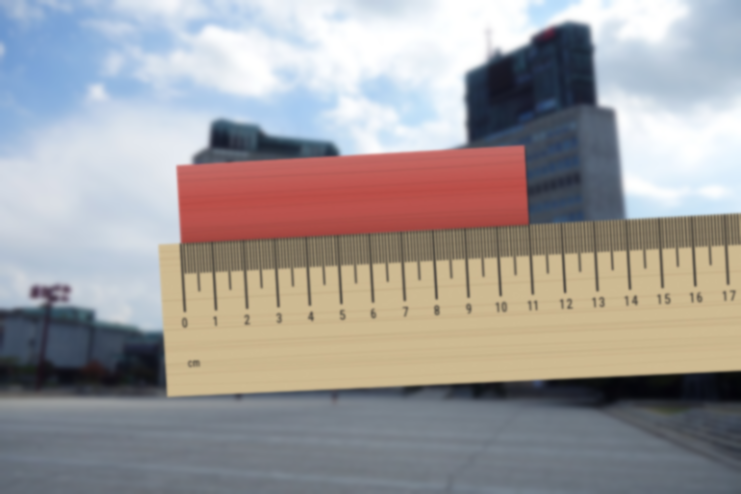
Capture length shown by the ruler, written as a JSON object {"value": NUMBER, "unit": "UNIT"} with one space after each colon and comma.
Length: {"value": 11, "unit": "cm"}
